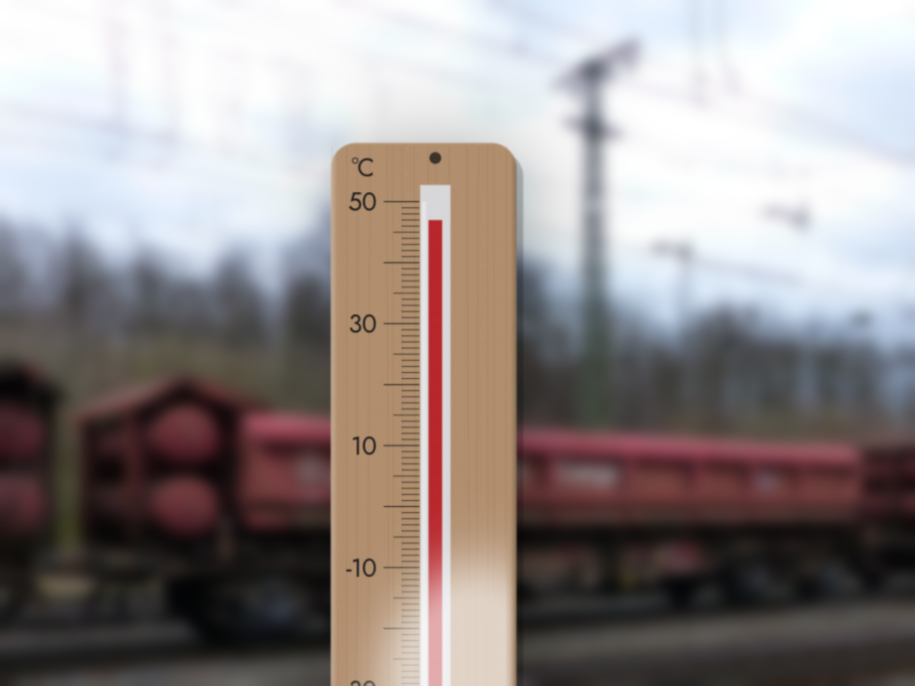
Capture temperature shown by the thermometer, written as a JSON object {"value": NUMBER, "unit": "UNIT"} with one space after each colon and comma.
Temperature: {"value": 47, "unit": "°C"}
